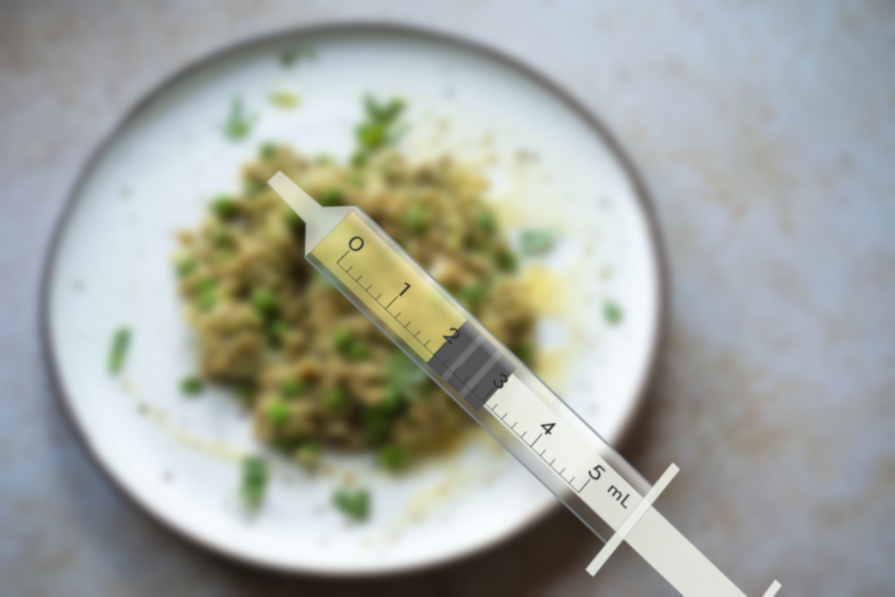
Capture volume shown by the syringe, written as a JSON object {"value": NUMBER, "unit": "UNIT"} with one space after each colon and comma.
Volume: {"value": 2, "unit": "mL"}
